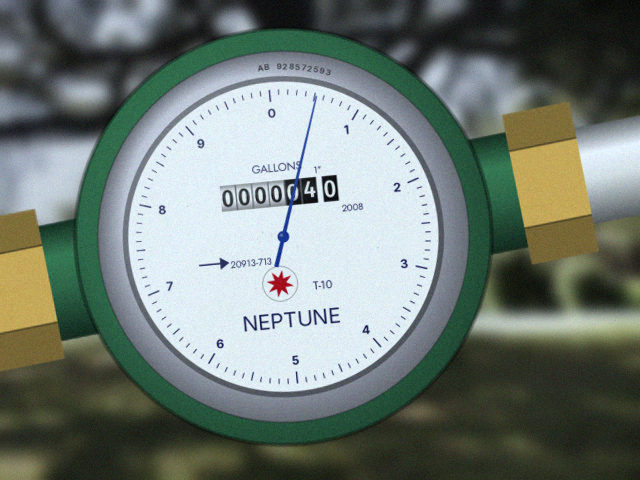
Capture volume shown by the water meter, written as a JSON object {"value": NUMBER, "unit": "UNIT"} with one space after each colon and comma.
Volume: {"value": 40.5, "unit": "gal"}
